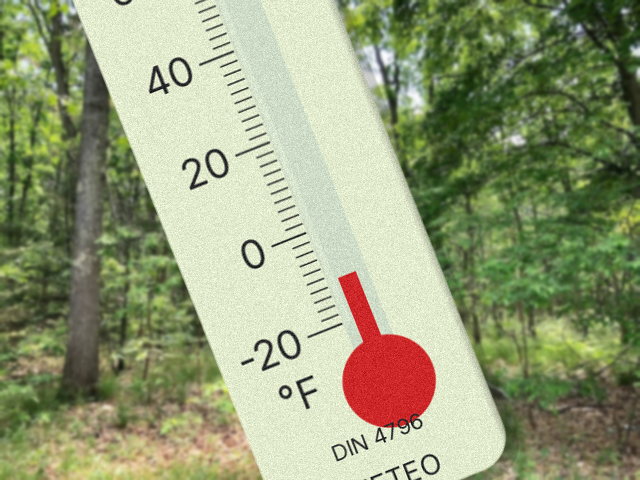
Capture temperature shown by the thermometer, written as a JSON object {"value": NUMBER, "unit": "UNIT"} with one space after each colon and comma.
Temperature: {"value": -11, "unit": "°F"}
